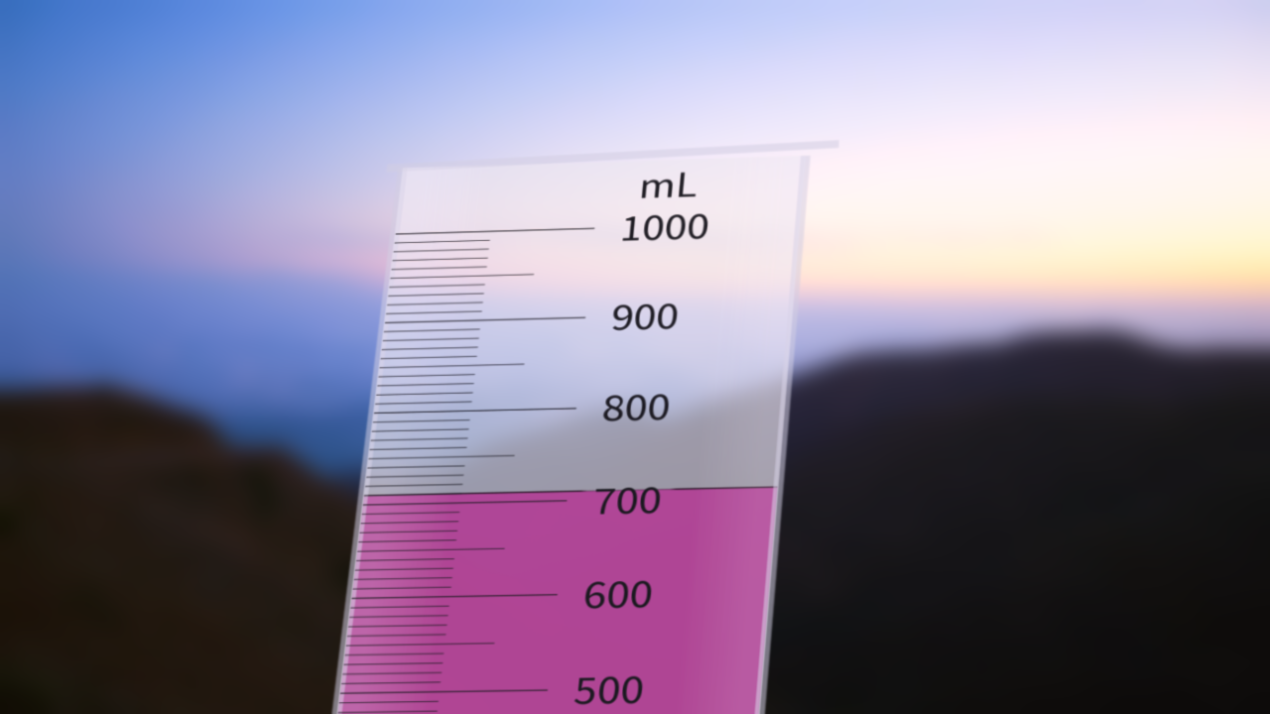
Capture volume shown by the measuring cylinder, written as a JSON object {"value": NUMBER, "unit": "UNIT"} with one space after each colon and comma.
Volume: {"value": 710, "unit": "mL"}
